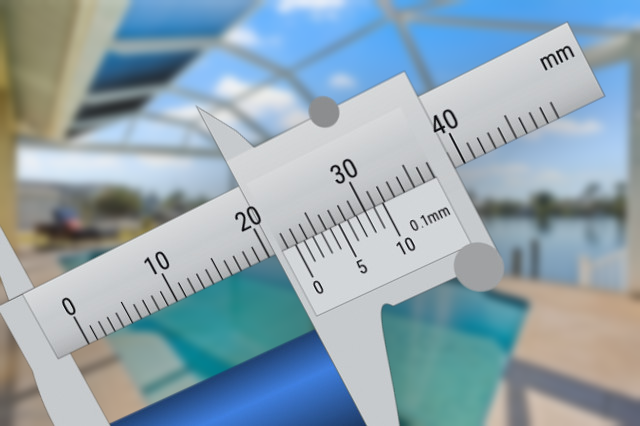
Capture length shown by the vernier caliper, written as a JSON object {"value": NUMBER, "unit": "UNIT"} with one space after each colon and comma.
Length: {"value": 22.8, "unit": "mm"}
